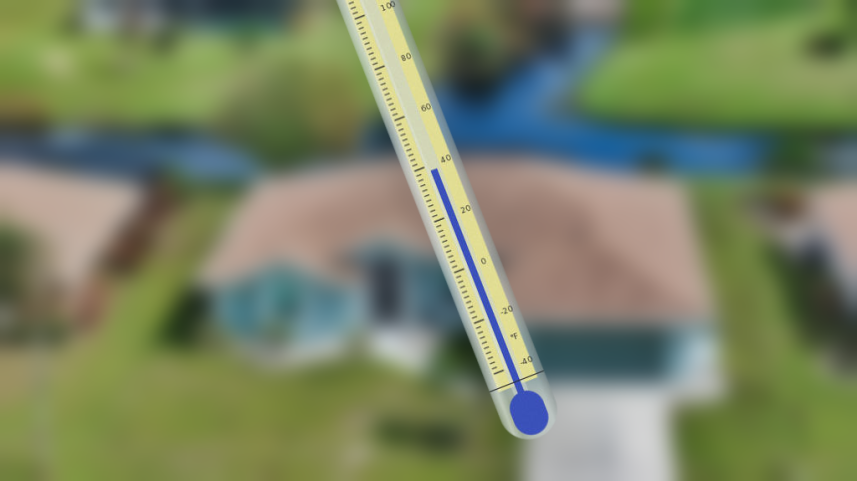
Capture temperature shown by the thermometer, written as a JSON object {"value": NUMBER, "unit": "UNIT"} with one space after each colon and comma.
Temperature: {"value": 38, "unit": "°F"}
